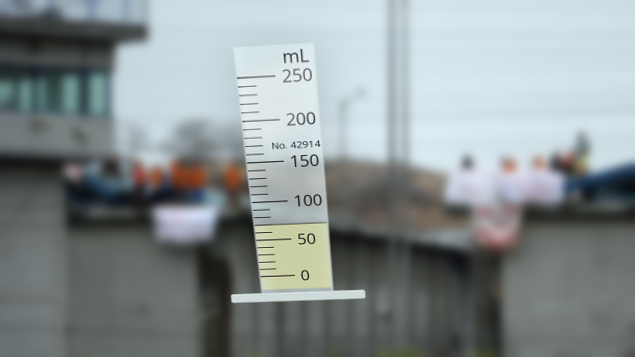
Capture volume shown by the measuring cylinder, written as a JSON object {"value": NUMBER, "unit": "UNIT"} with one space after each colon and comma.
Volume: {"value": 70, "unit": "mL"}
